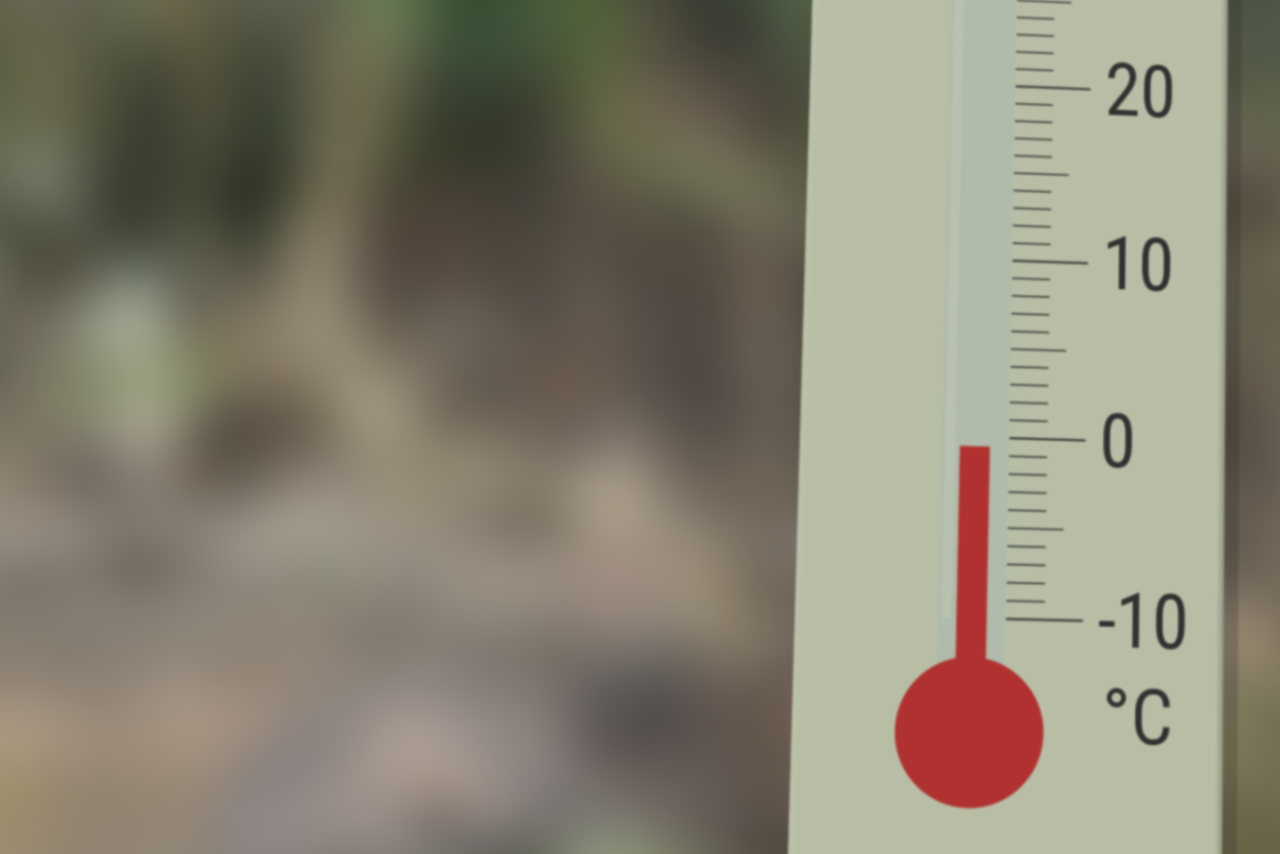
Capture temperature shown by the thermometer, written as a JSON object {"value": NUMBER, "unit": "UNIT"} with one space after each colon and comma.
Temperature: {"value": -0.5, "unit": "°C"}
